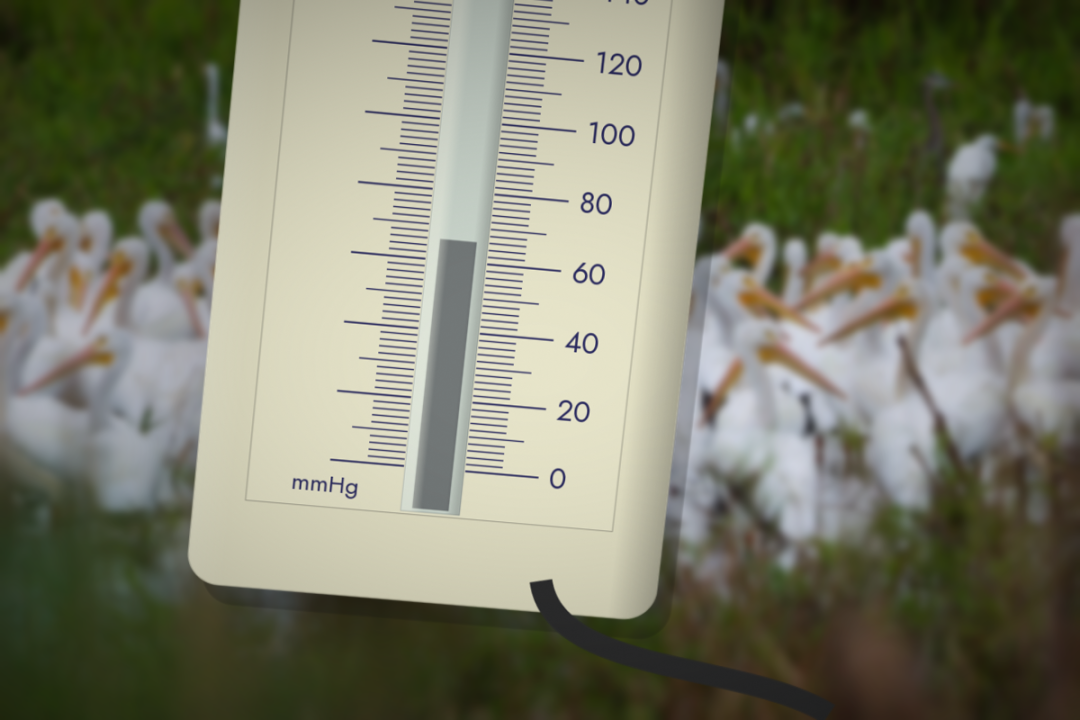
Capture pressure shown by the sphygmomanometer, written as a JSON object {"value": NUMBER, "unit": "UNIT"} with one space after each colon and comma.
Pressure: {"value": 66, "unit": "mmHg"}
